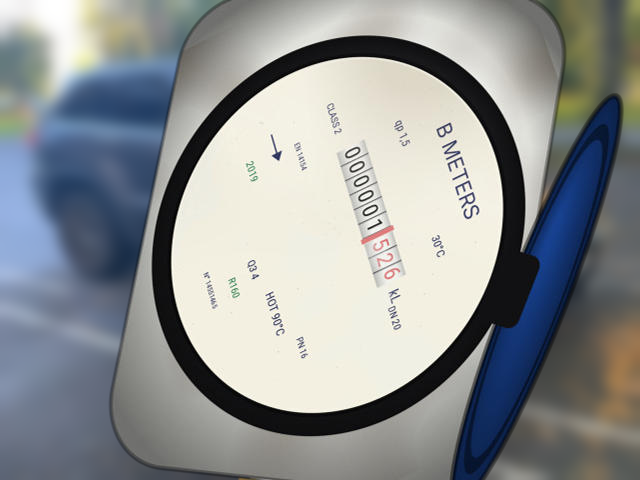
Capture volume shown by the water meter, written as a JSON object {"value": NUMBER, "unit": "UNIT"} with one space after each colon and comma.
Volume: {"value": 1.526, "unit": "kL"}
